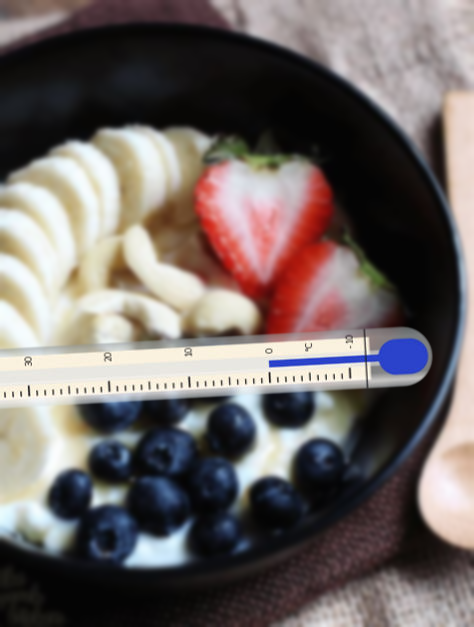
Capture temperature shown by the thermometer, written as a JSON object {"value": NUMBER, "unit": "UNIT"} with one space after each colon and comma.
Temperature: {"value": 0, "unit": "°C"}
